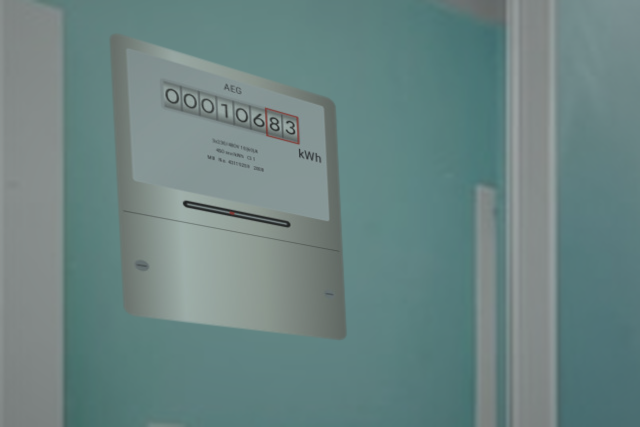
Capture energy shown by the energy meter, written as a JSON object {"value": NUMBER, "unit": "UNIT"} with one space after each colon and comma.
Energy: {"value": 106.83, "unit": "kWh"}
